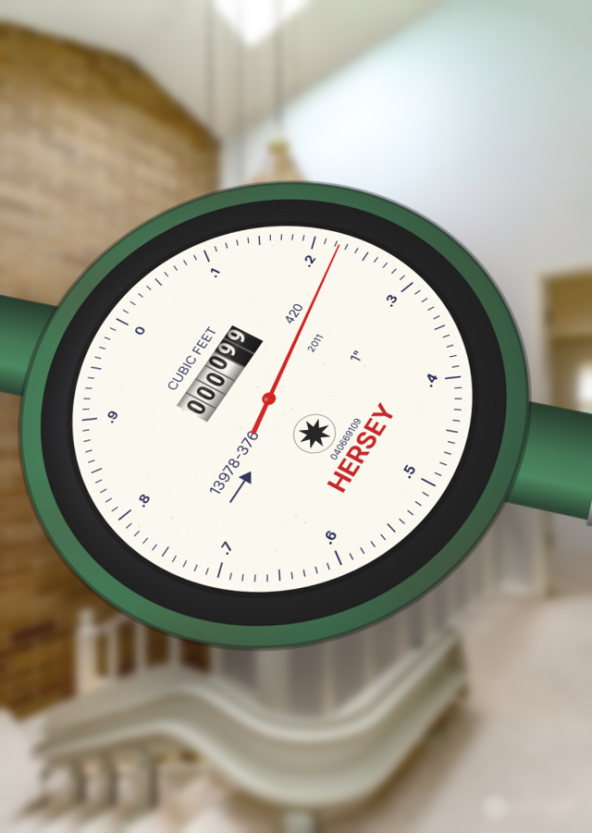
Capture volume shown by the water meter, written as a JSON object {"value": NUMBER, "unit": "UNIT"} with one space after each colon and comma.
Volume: {"value": 99.22, "unit": "ft³"}
